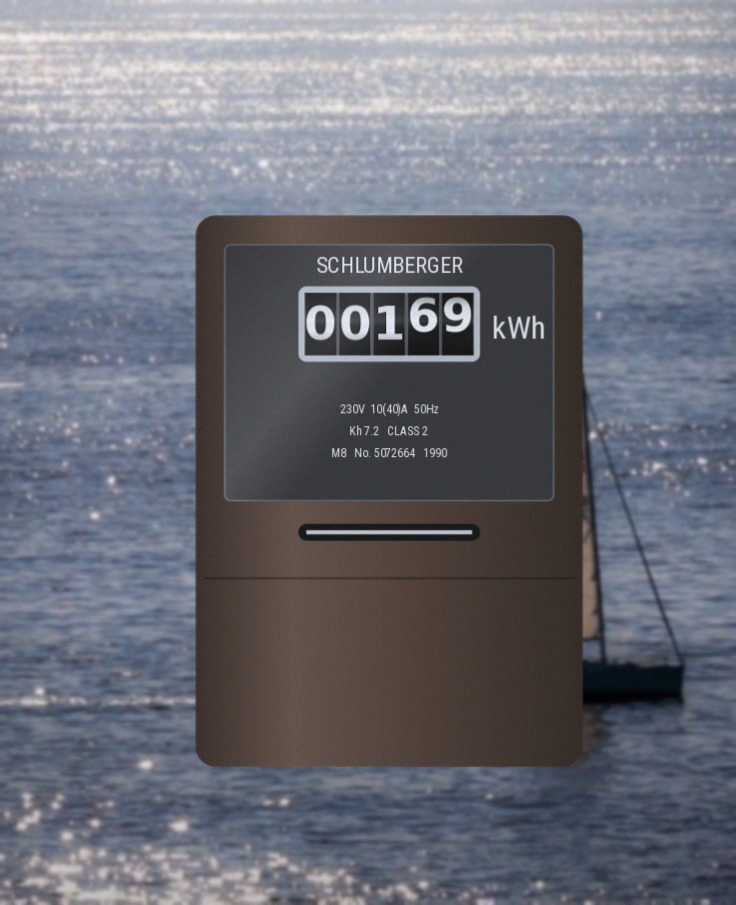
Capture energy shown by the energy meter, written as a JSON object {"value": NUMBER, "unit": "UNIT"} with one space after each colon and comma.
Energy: {"value": 169, "unit": "kWh"}
